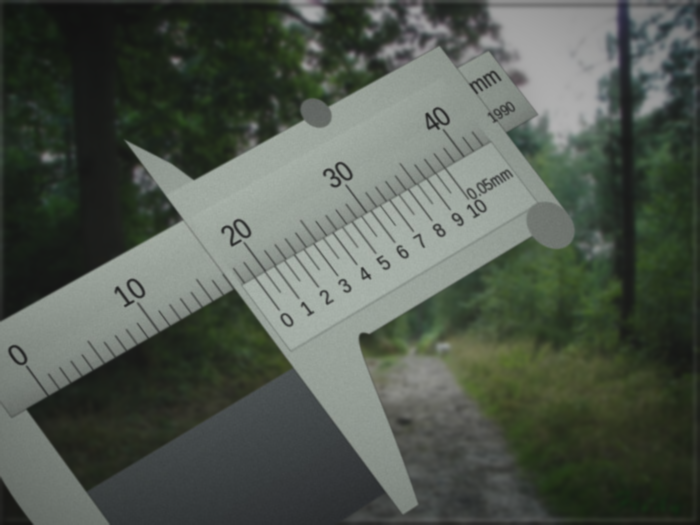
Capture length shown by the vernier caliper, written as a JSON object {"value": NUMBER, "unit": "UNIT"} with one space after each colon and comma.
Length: {"value": 19.0, "unit": "mm"}
